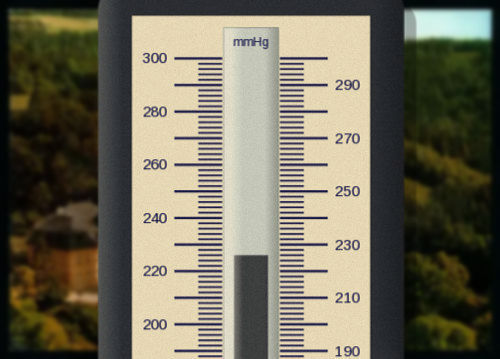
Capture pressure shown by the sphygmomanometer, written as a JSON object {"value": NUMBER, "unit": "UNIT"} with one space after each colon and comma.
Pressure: {"value": 226, "unit": "mmHg"}
